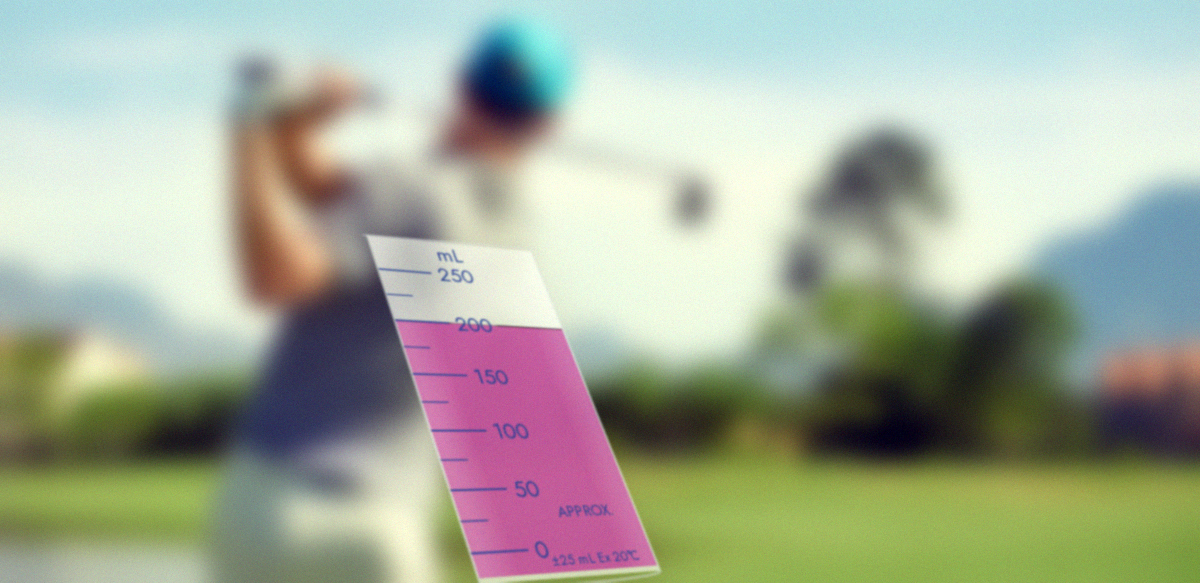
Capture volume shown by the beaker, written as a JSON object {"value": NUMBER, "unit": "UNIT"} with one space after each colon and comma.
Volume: {"value": 200, "unit": "mL"}
